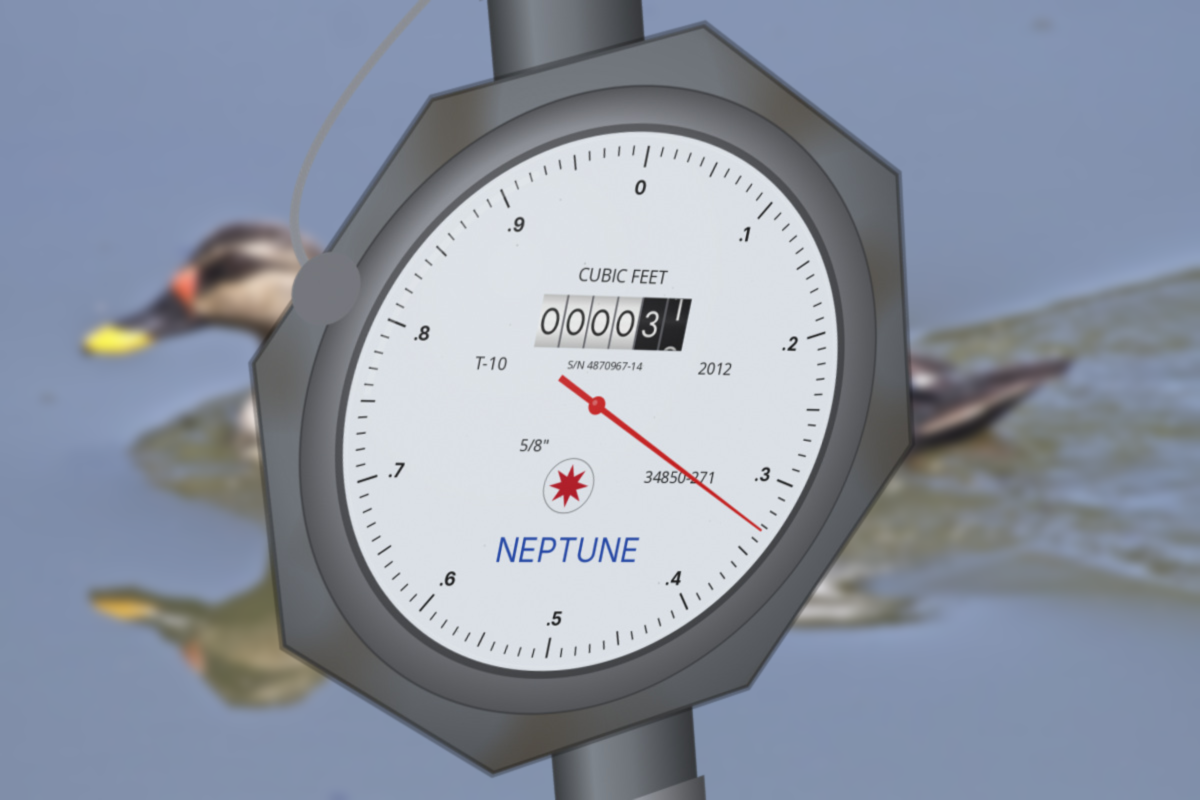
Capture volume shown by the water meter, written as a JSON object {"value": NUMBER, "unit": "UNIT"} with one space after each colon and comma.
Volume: {"value": 31.33, "unit": "ft³"}
